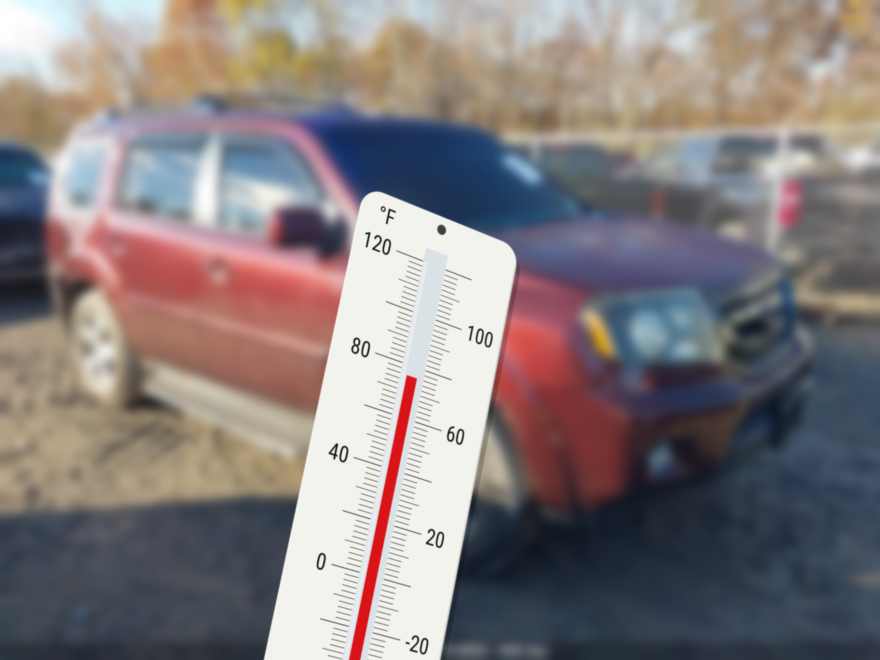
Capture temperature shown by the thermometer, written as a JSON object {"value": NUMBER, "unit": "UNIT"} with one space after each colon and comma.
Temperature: {"value": 76, "unit": "°F"}
